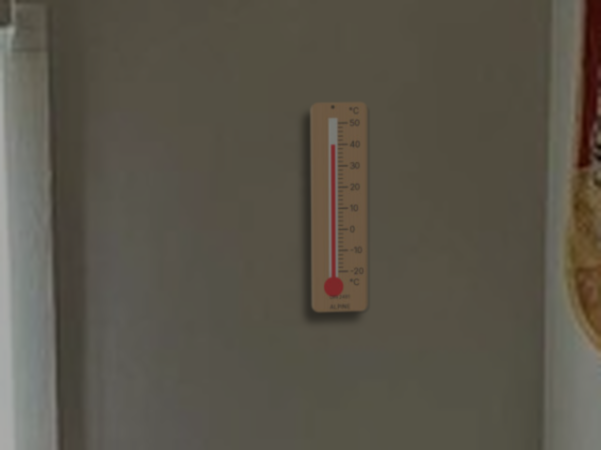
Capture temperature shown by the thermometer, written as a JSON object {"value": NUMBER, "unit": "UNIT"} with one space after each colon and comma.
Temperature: {"value": 40, "unit": "°C"}
